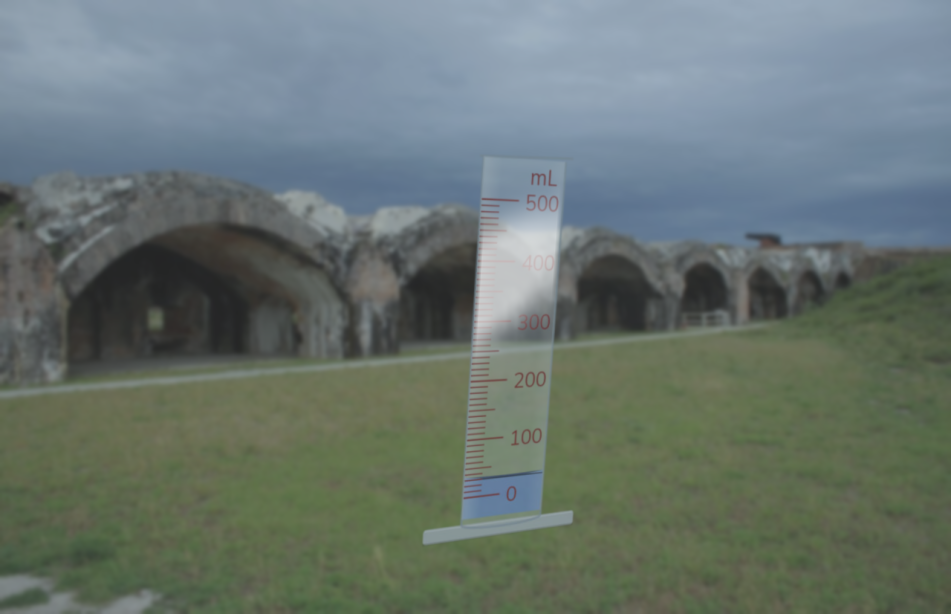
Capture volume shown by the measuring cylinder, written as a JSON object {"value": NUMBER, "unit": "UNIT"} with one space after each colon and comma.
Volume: {"value": 30, "unit": "mL"}
